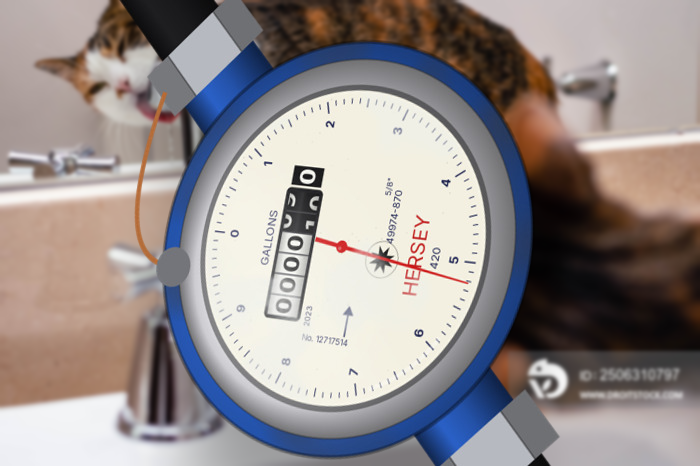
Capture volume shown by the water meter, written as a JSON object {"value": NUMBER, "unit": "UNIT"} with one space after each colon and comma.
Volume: {"value": 95.2, "unit": "gal"}
